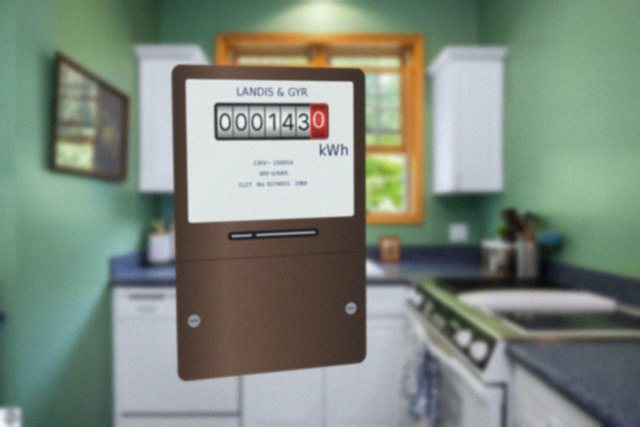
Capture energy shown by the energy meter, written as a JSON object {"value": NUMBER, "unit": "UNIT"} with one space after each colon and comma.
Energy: {"value": 143.0, "unit": "kWh"}
